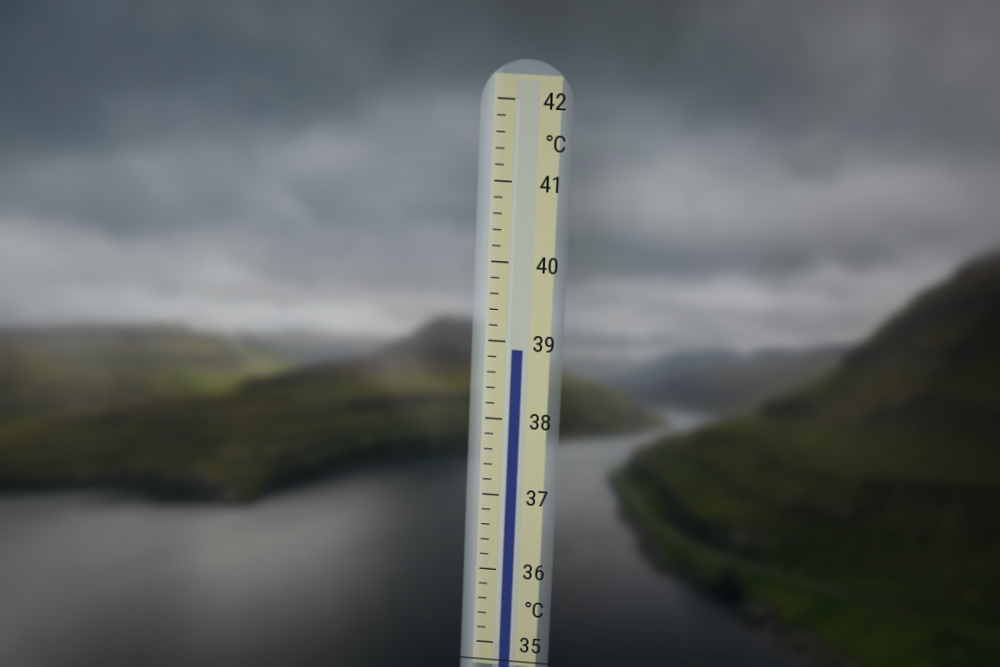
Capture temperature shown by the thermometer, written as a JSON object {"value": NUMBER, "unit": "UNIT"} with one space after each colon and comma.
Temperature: {"value": 38.9, "unit": "°C"}
